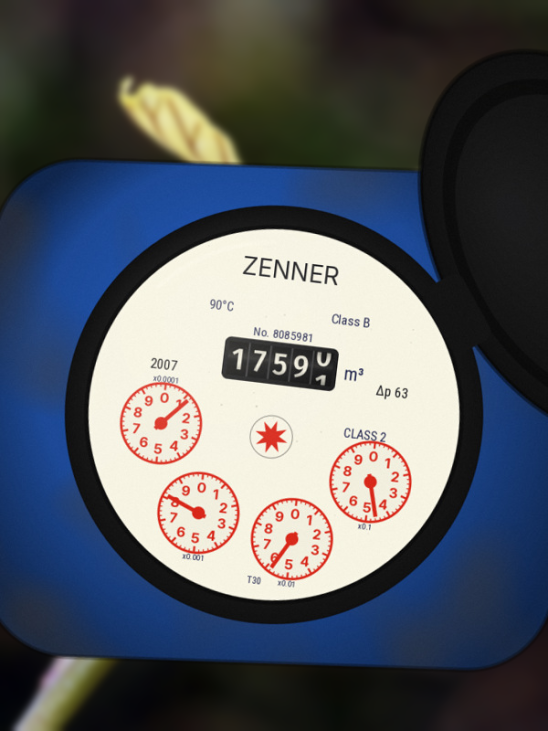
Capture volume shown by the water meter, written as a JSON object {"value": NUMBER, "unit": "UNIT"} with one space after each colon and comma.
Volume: {"value": 17590.4581, "unit": "m³"}
